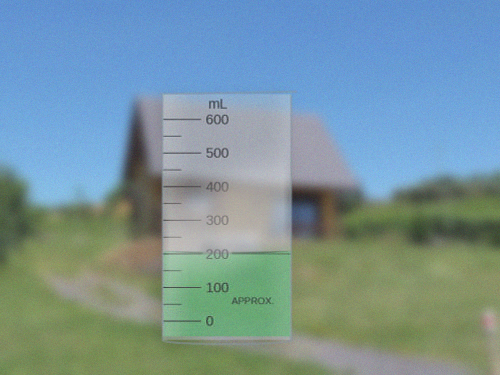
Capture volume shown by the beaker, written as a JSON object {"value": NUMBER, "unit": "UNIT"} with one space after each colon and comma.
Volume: {"value": 200, "unit": "mL"}
